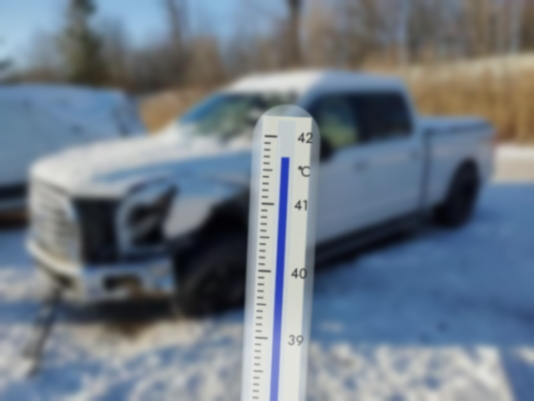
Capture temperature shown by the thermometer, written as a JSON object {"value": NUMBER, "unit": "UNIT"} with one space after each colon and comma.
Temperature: {"value": 41.7, "unit": "°C"}
